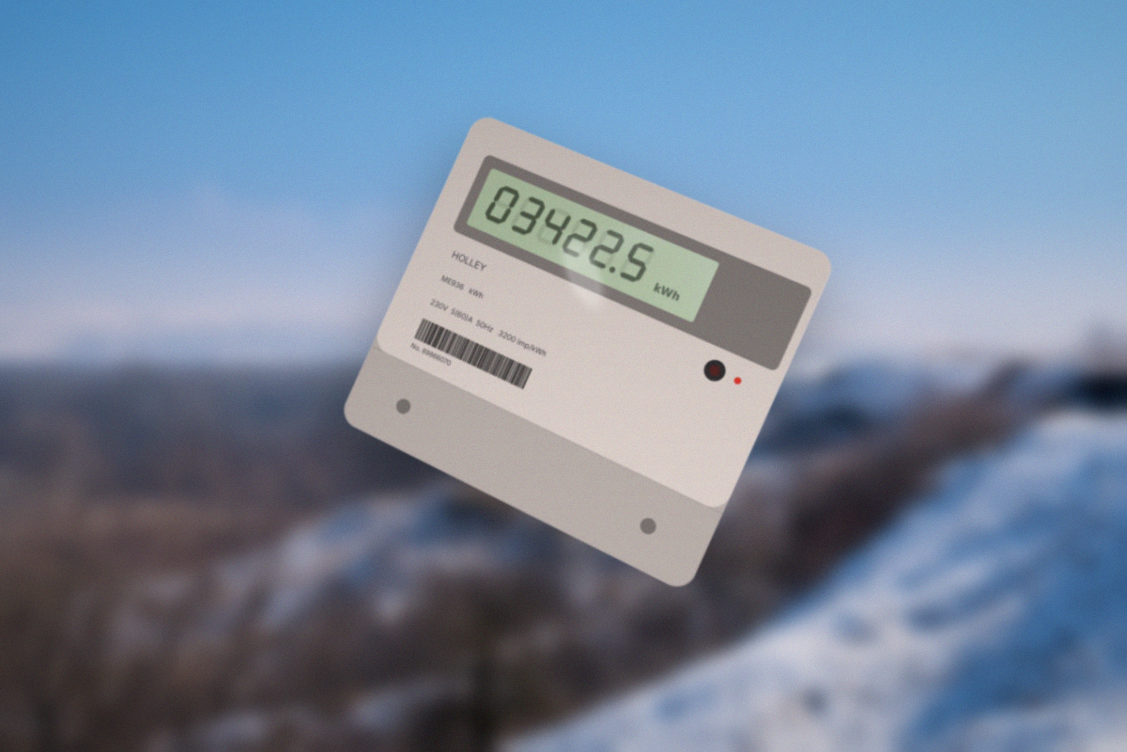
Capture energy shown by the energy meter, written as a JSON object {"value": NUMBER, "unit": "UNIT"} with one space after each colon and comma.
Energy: {"value": 3422.5, "unit": "kWh"}
